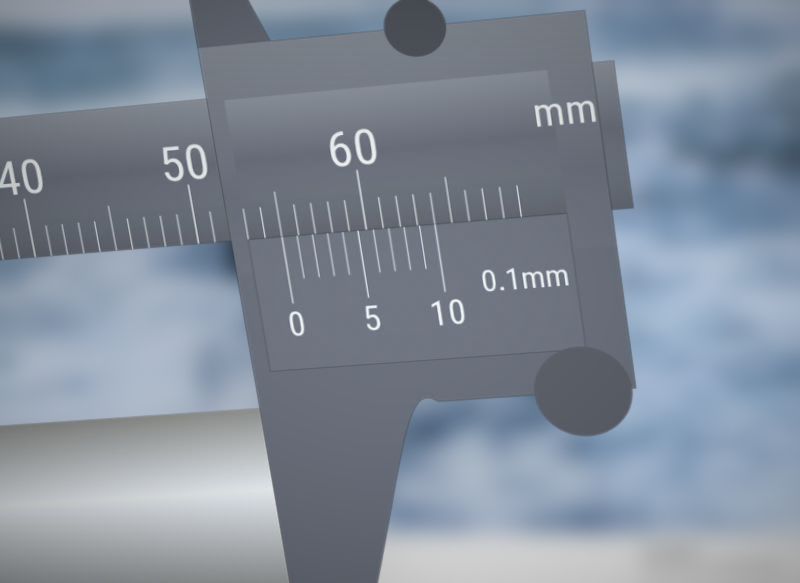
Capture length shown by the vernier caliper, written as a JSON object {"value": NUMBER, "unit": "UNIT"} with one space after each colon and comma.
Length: {"value": 55.0, "unit": "mm"}
